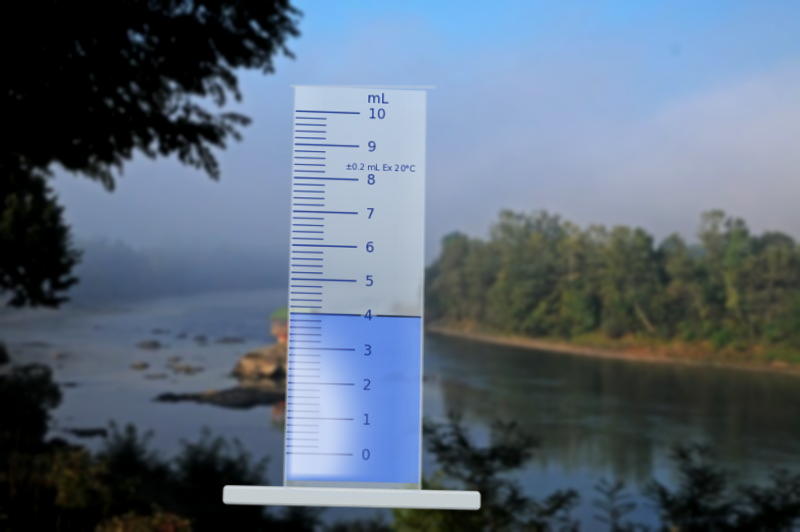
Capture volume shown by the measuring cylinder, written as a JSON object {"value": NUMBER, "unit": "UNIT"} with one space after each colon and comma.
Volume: {"value": 4, "unit": "mL"}
